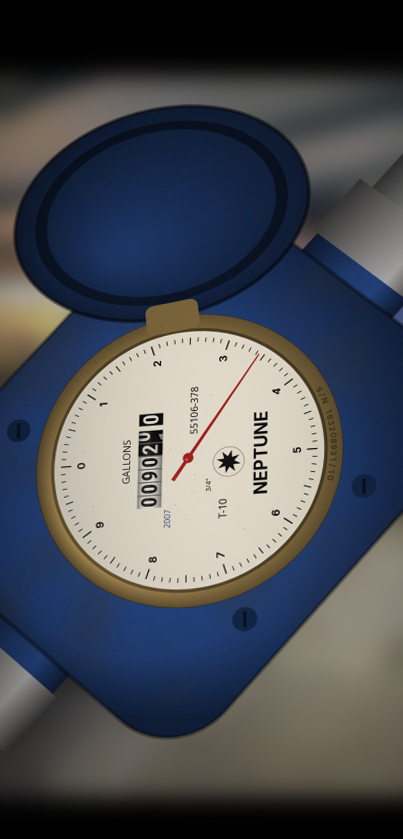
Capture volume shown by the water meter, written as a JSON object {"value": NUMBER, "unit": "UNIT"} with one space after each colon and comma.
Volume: {"value": 90203.4, "unit": "gal"}
